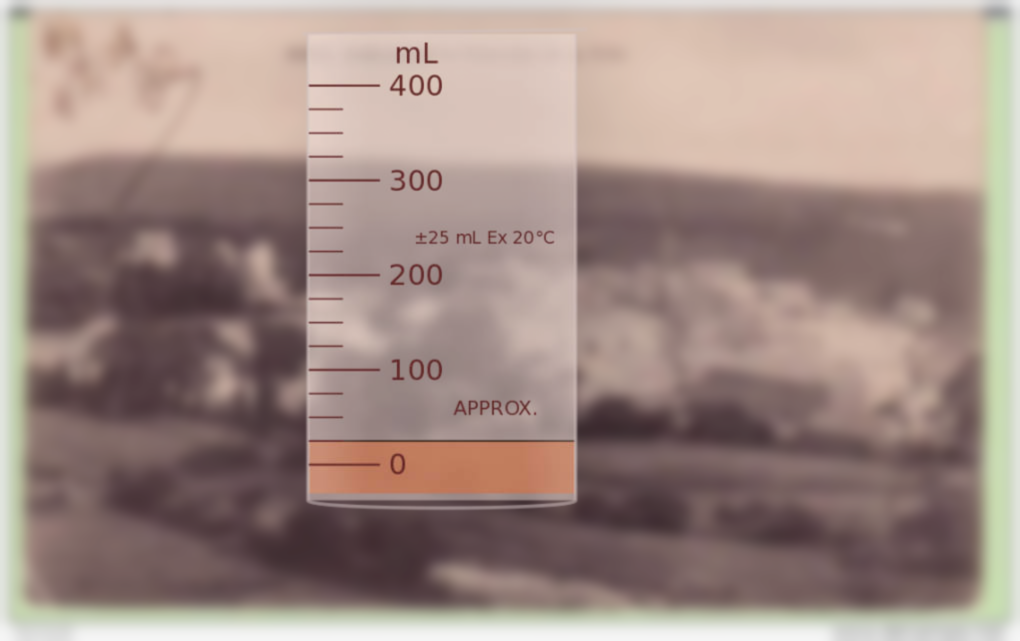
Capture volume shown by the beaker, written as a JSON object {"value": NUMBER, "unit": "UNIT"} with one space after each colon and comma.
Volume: {"value": 25, "unit": "mL"}
